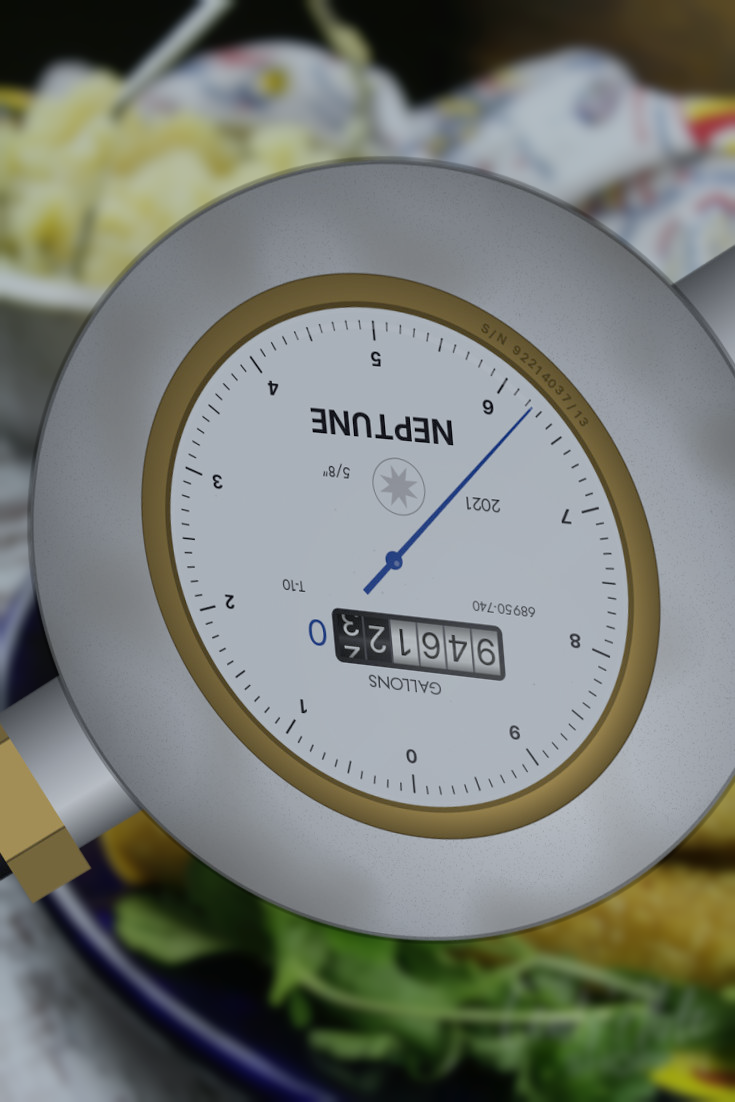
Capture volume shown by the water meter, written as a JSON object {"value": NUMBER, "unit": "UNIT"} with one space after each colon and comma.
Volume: {"value": 9461226.2, "unit": "gal"}
